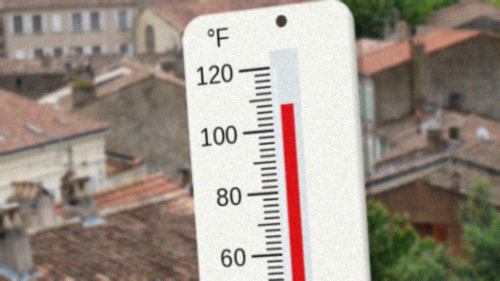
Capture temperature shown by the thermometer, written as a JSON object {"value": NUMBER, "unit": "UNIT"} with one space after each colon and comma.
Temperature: {"value": 108, "unit": "°F"}
